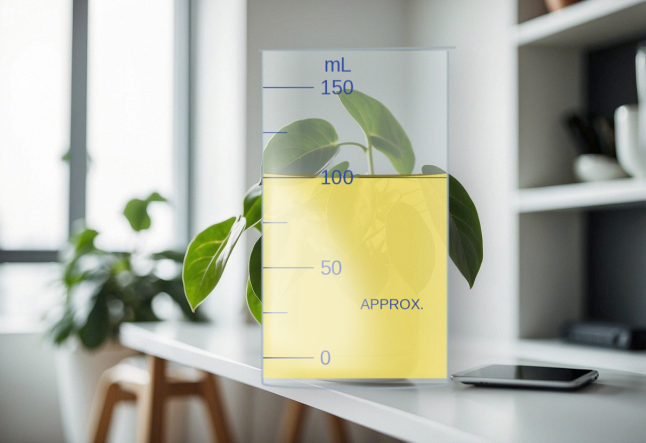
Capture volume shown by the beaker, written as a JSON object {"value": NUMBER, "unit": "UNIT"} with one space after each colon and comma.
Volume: {"value": 100, "unit": "mL"}
